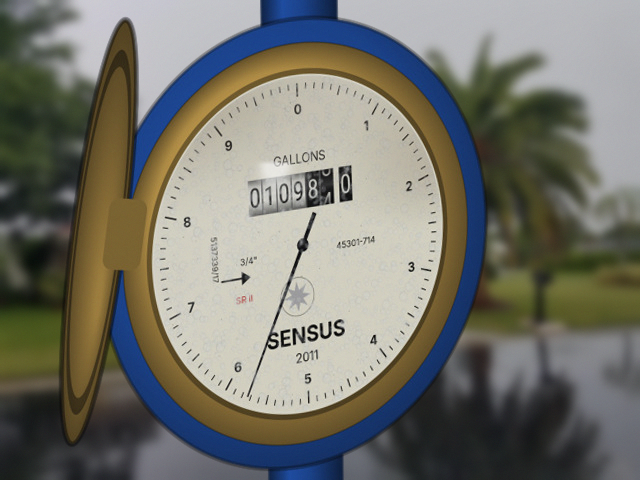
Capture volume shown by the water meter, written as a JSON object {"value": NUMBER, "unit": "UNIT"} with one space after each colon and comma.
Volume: {"value": 109835.7, "unit": "gal"}
